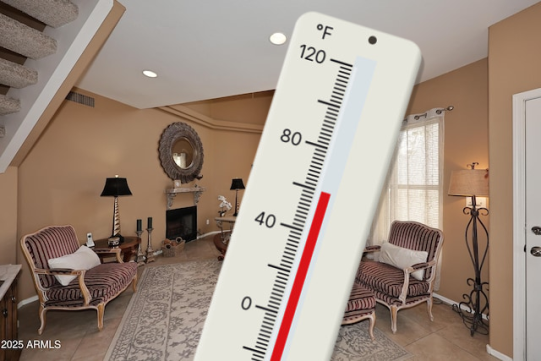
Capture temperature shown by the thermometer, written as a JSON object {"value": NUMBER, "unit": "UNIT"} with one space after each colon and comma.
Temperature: {"value": 60, "unit": "°F"}
